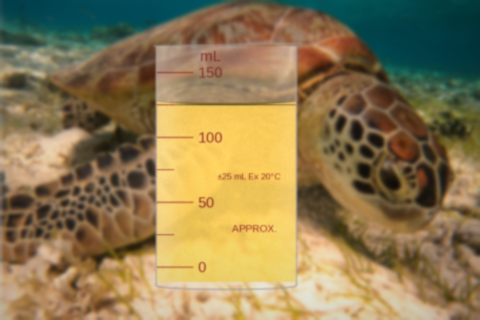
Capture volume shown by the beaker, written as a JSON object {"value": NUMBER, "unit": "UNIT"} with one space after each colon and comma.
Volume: {"value": 125, "unit": "mL"}
